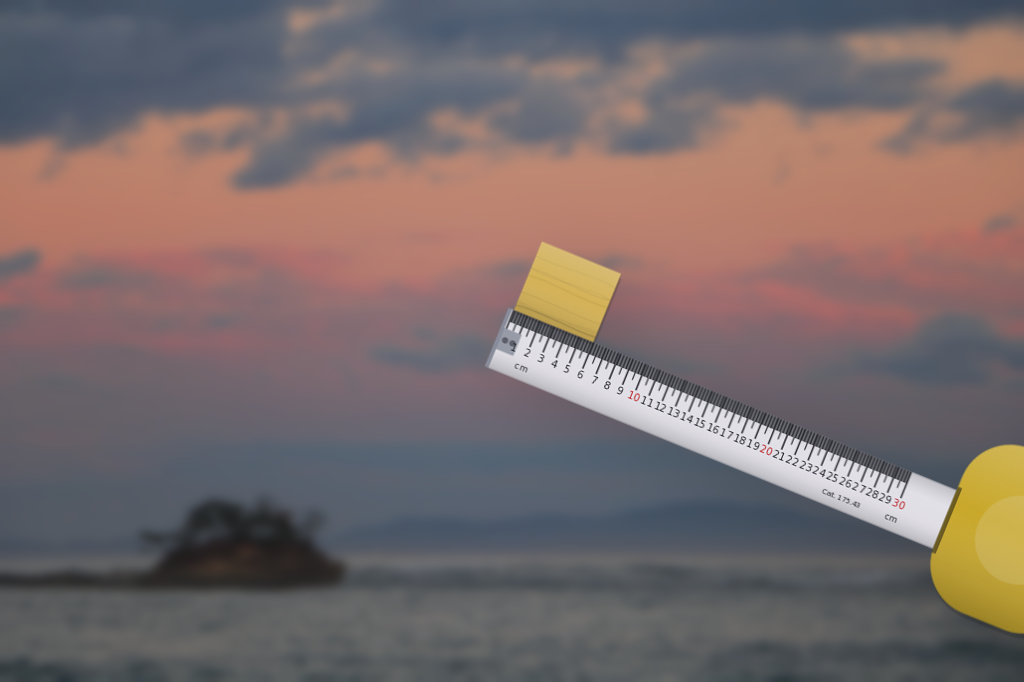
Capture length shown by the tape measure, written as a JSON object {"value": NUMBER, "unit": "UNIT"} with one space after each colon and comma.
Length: {"value": 6, "unit": "cm"}
